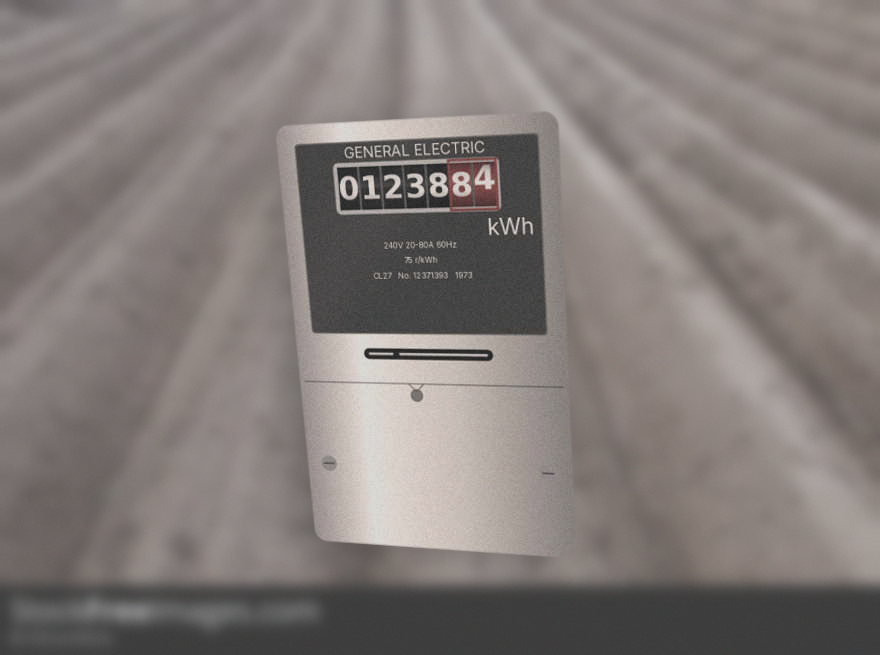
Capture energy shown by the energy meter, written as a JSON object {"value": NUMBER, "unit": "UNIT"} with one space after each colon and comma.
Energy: {"value": 1238.84, "unit": "kWh"}
